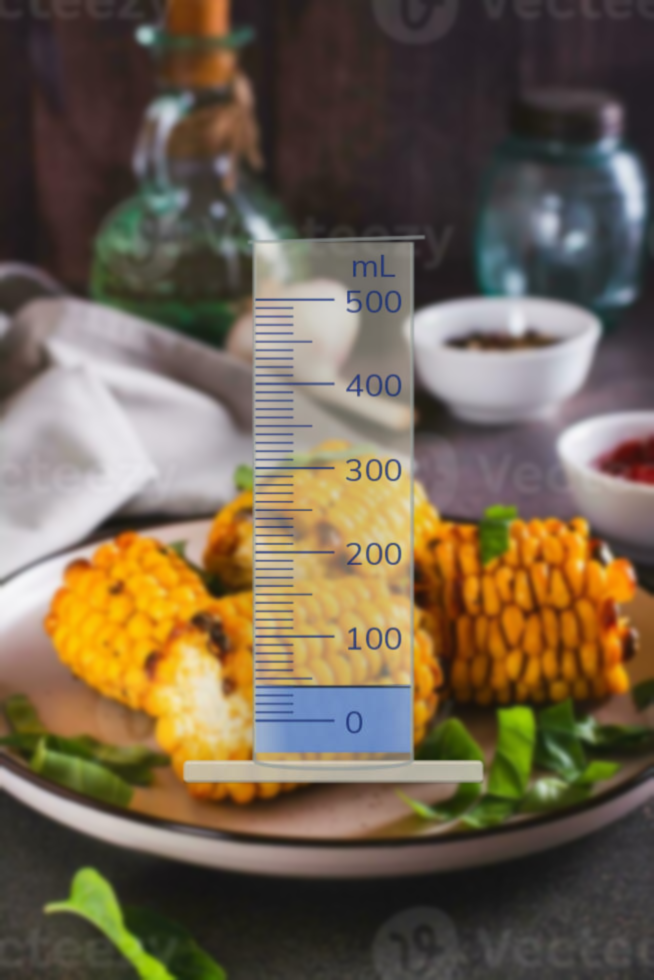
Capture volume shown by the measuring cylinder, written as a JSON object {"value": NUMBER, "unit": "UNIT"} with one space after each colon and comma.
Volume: {"value": 40, "unit": "mL"}
